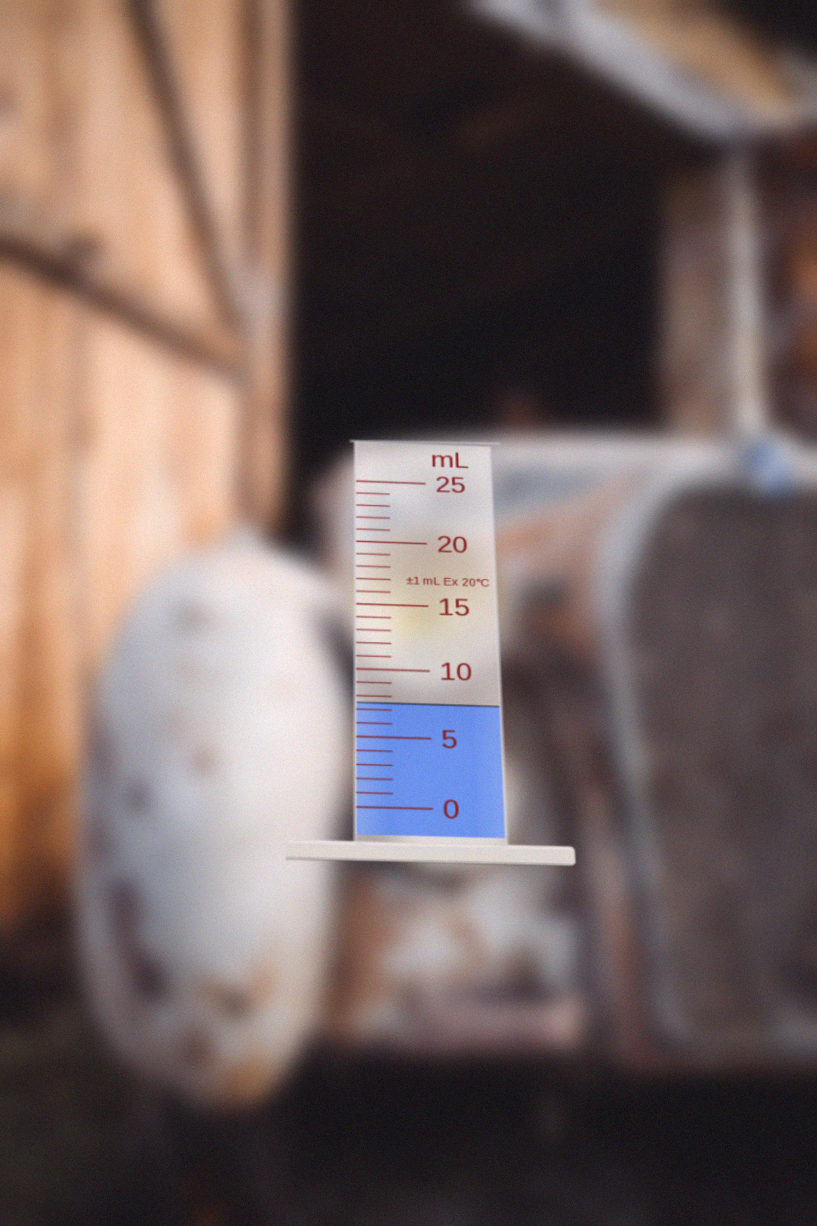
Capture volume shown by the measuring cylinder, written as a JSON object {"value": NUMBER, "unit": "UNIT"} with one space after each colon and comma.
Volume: {"value": 7.5, "unit": "mL"}
